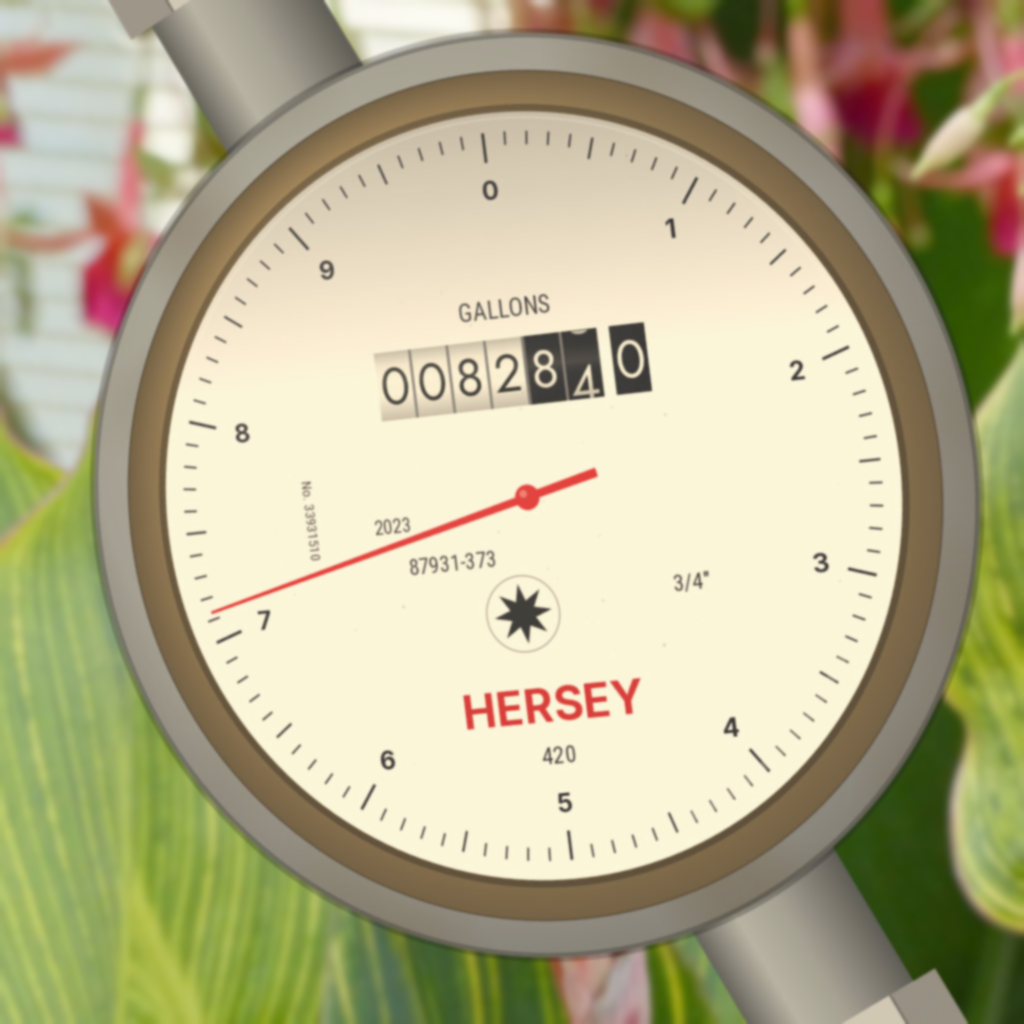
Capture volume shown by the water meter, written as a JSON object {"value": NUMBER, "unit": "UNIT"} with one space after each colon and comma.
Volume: {"value": 82837.1, "unit": "gal"}
